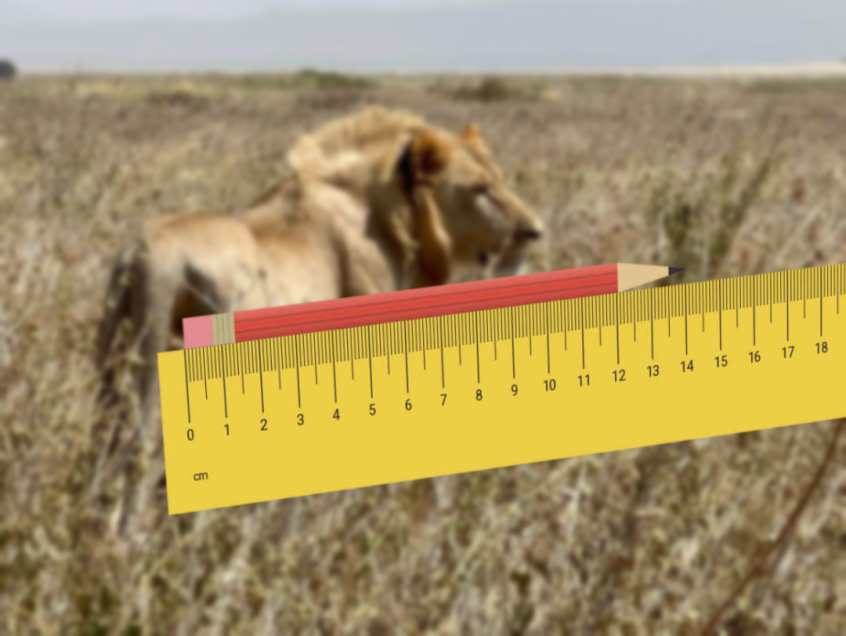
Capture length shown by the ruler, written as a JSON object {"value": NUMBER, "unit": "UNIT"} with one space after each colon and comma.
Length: {"value": 14, "unit": "cm"}
